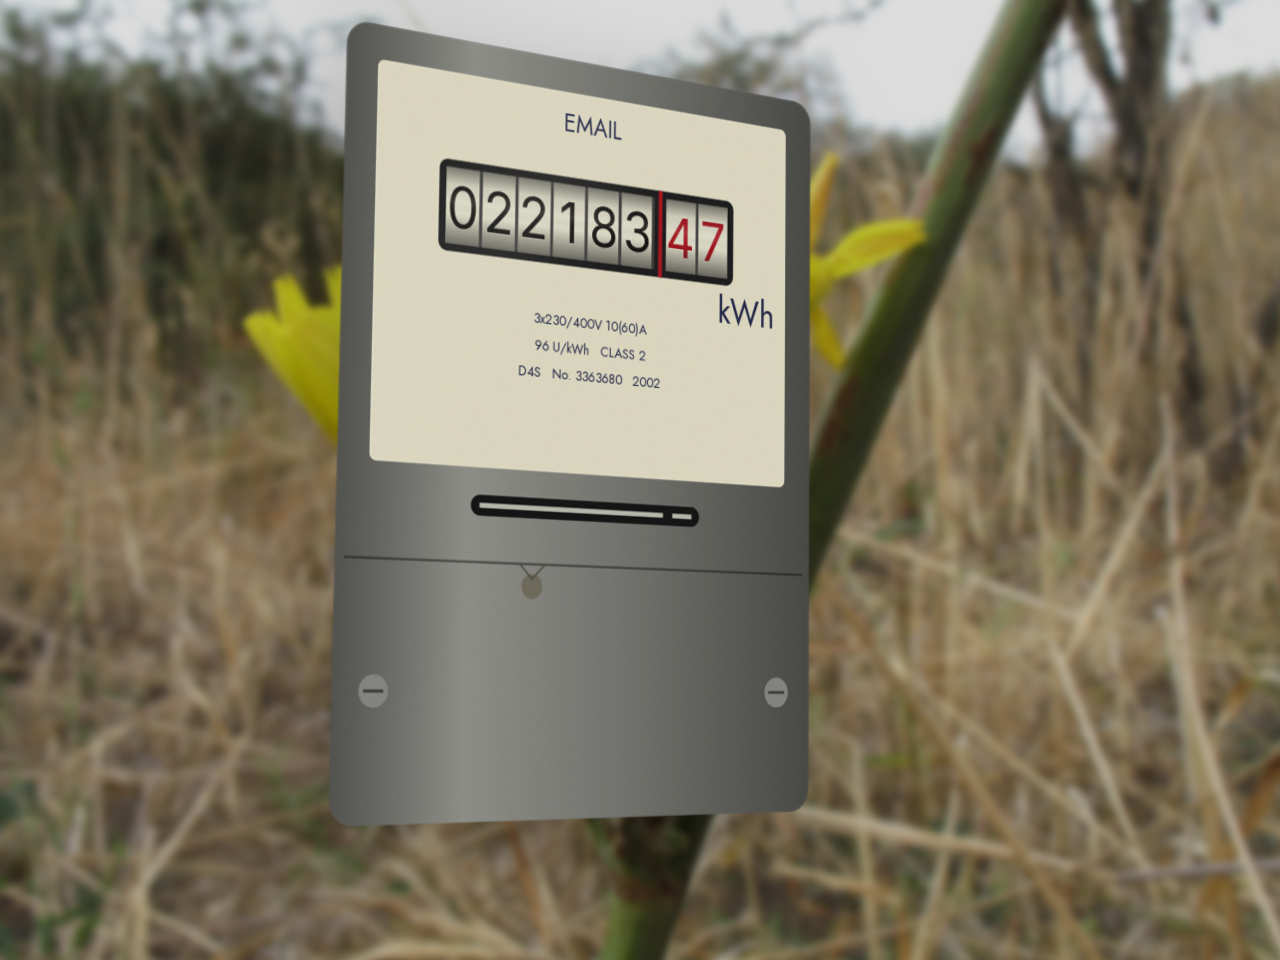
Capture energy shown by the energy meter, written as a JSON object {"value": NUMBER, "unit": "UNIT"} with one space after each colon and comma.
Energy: {"value": 22183.47, "unit": "kWh"}
